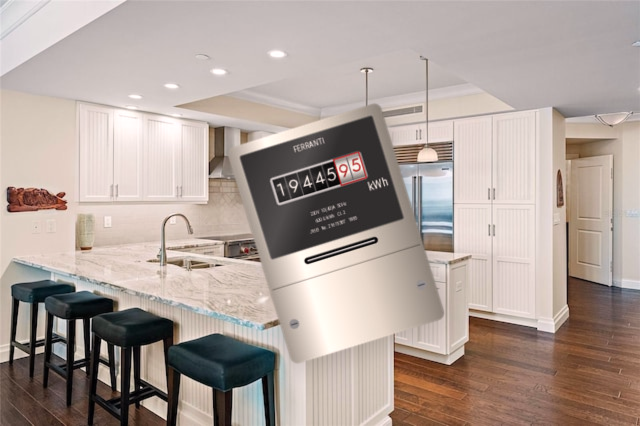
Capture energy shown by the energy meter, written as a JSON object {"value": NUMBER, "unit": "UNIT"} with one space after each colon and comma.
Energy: {"value": 19445.95, "unit": "kWh"}
